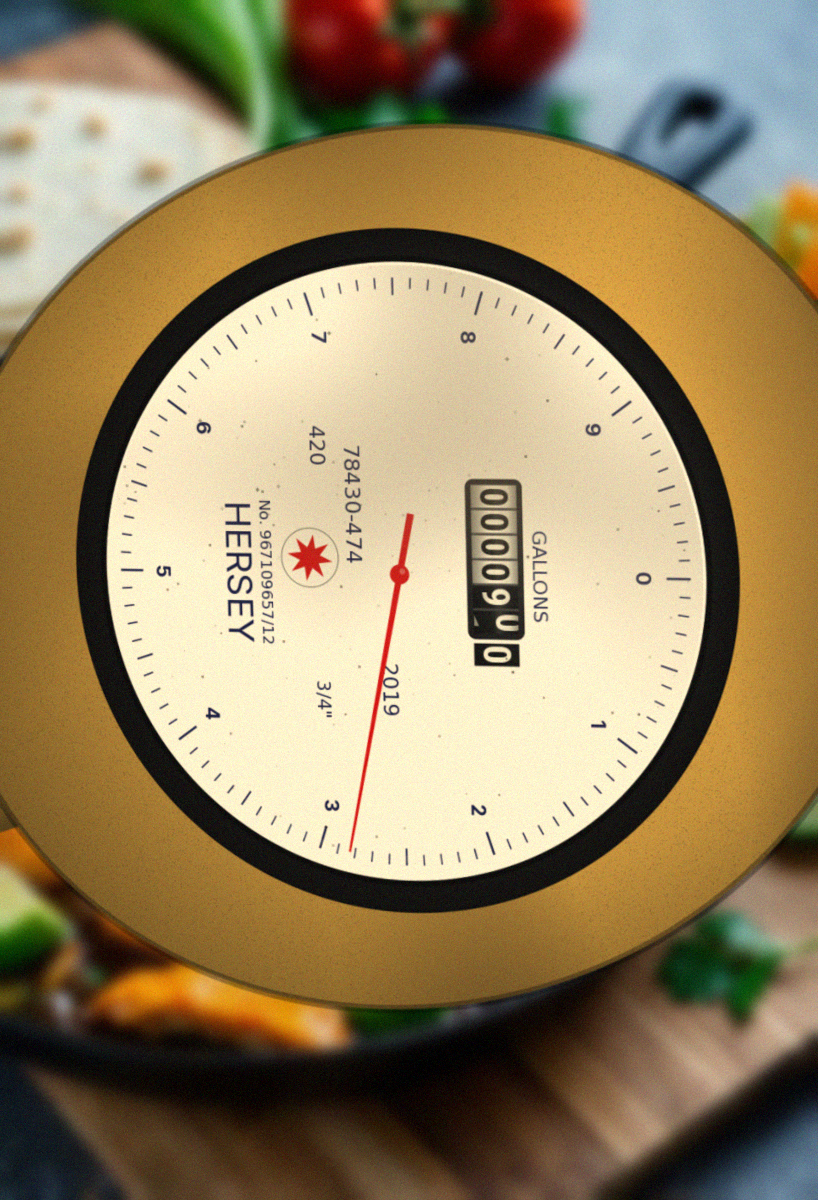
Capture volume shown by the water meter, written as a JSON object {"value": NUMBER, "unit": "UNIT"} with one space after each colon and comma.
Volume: {"value": 902.8, "unit": "gal"}
